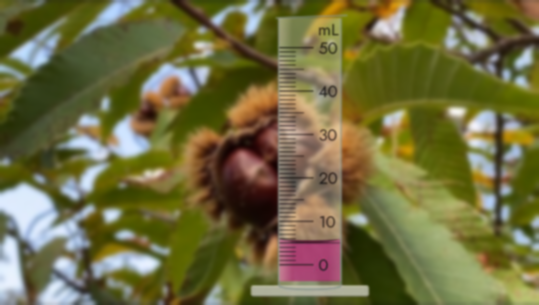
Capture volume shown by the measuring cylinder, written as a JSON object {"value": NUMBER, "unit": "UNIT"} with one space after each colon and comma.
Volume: {"value": 5, "unit": "mL"}
